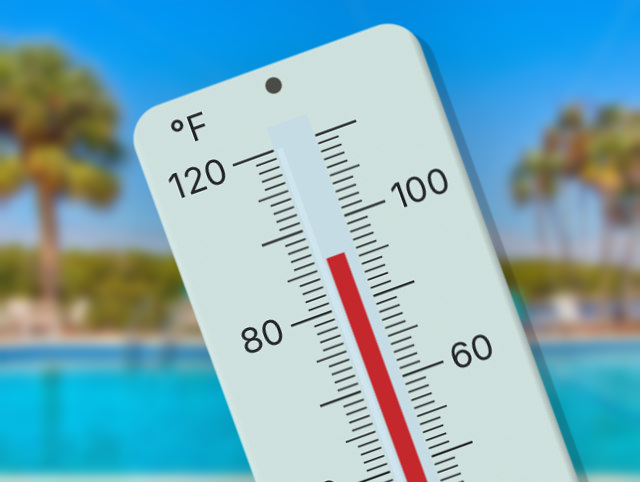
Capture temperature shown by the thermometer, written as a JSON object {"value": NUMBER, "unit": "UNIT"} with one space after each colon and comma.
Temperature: {"value": 92, "unit": "°F"}
